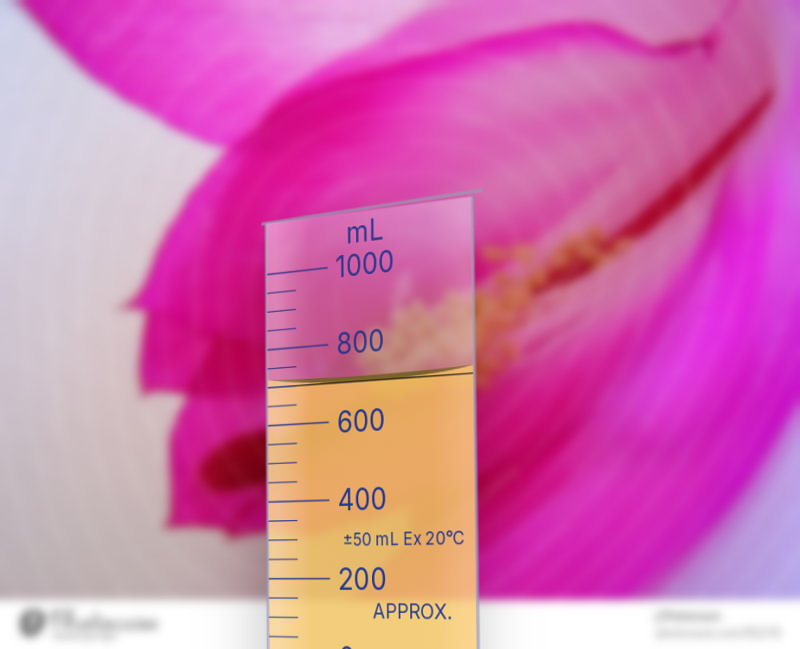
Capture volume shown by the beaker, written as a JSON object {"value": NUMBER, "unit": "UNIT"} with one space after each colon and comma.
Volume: {"value": 700, "unit": "mL"}
